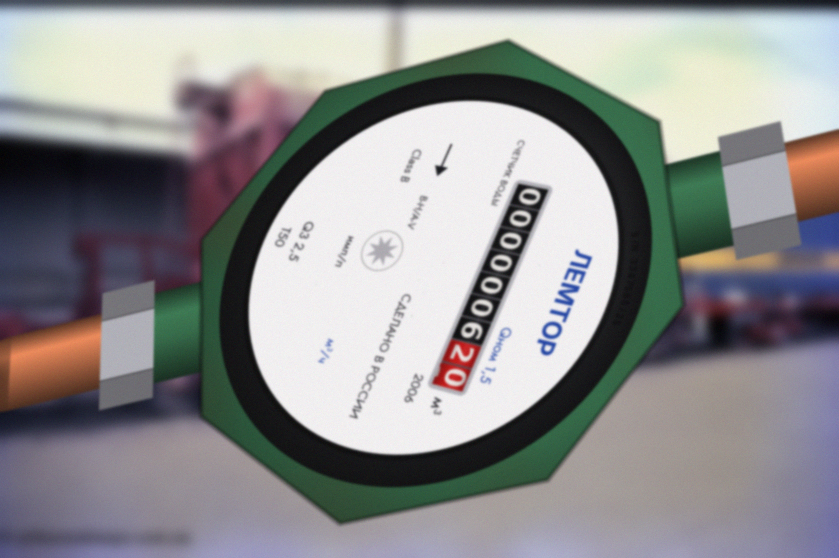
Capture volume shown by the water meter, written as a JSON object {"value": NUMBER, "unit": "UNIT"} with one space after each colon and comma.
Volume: {"value": 6.20, "unit": "m³"}
